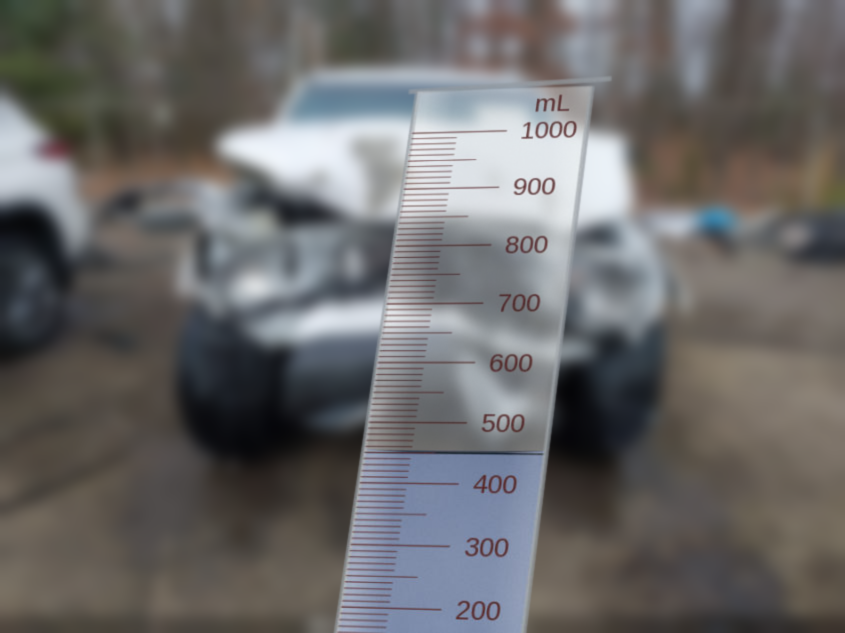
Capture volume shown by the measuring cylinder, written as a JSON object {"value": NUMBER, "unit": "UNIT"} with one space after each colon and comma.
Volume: {"value": 450, "unit": "mL"}
